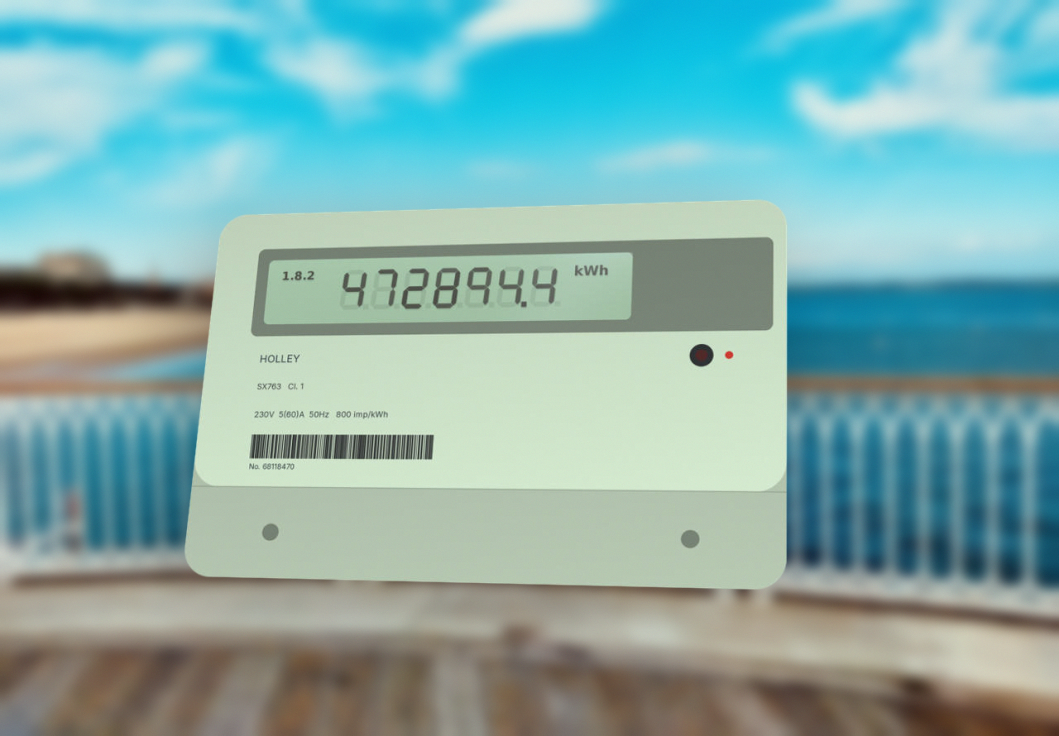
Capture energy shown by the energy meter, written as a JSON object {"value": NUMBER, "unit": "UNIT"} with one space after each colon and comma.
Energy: {"value": 472894.4, "unit": "kWh"}
